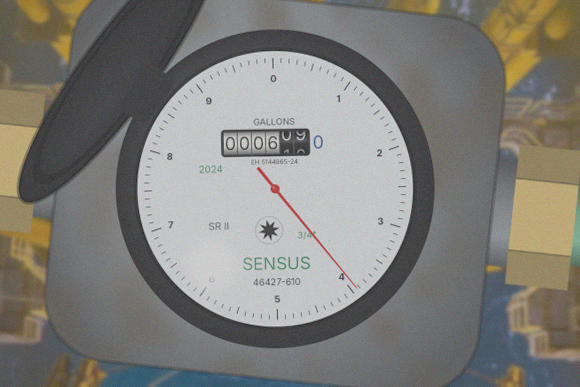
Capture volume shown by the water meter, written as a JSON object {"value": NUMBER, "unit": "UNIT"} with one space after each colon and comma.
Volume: {"value": 6093.9, "unit": "gal"}
